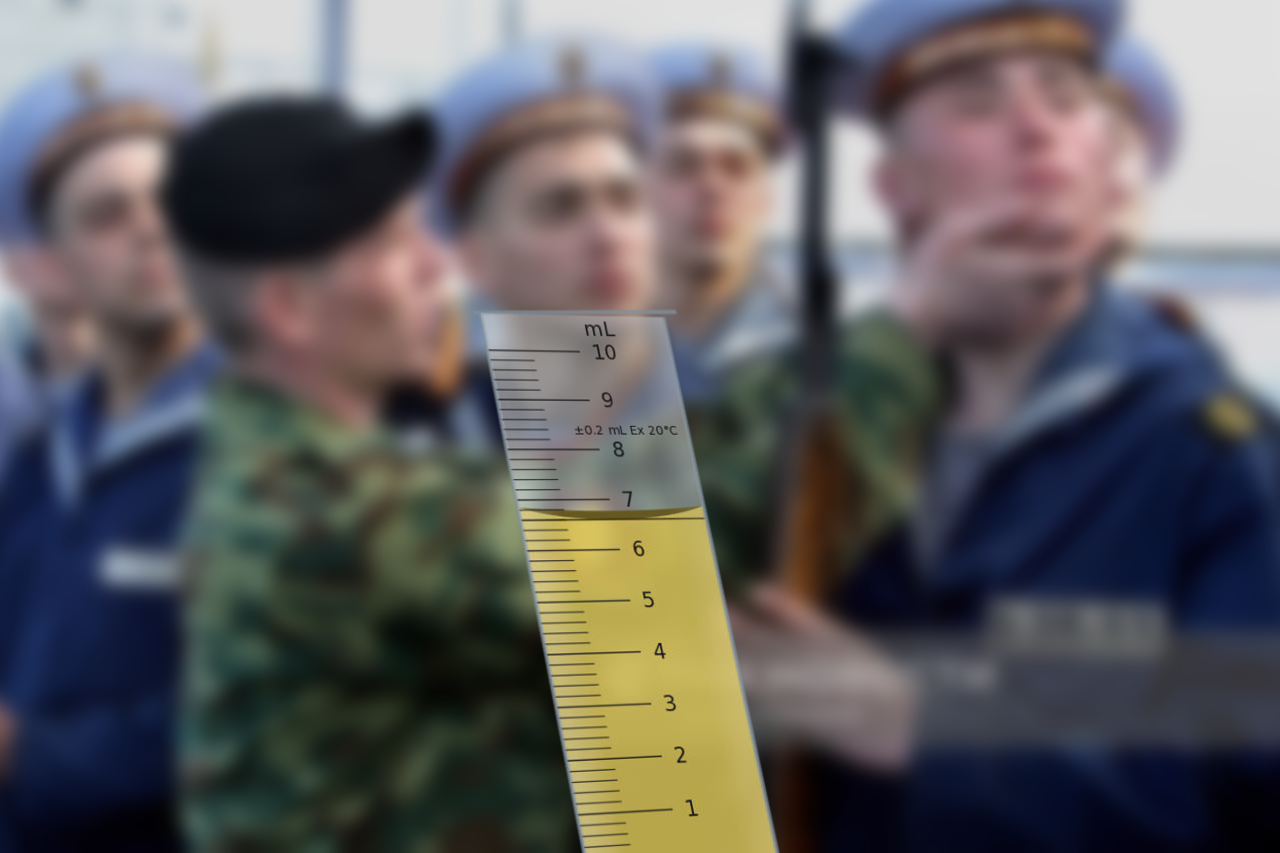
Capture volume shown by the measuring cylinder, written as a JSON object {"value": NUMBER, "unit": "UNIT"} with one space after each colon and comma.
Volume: {"value": 6.6, "unit": "mL"}
